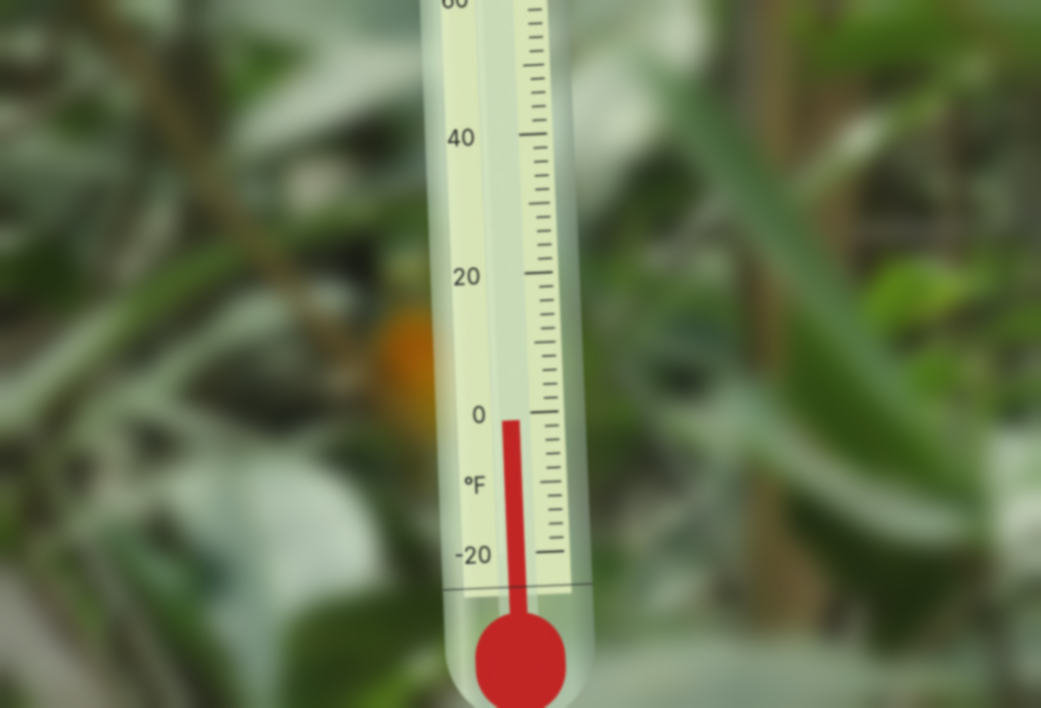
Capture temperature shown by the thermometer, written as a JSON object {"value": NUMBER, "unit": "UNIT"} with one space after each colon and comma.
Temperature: {"value": -1, "unit": "°F"}
